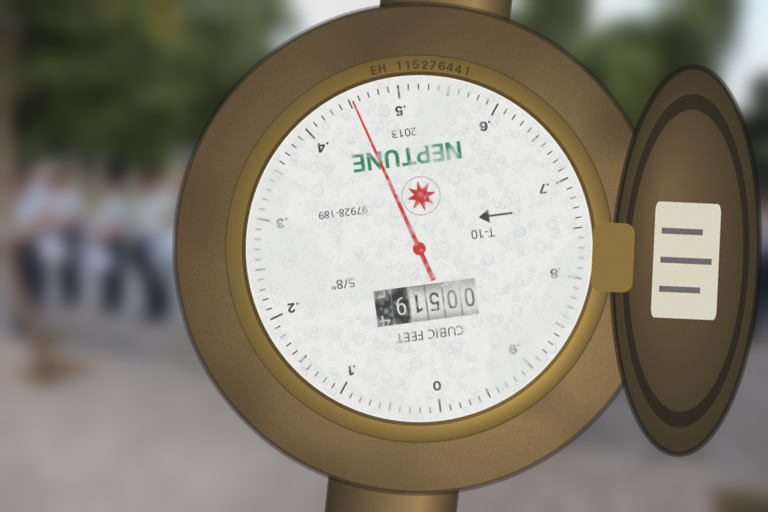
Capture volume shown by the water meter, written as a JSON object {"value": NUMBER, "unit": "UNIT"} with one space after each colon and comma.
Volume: {"value": 5194.45, "unit": "ft³"}
